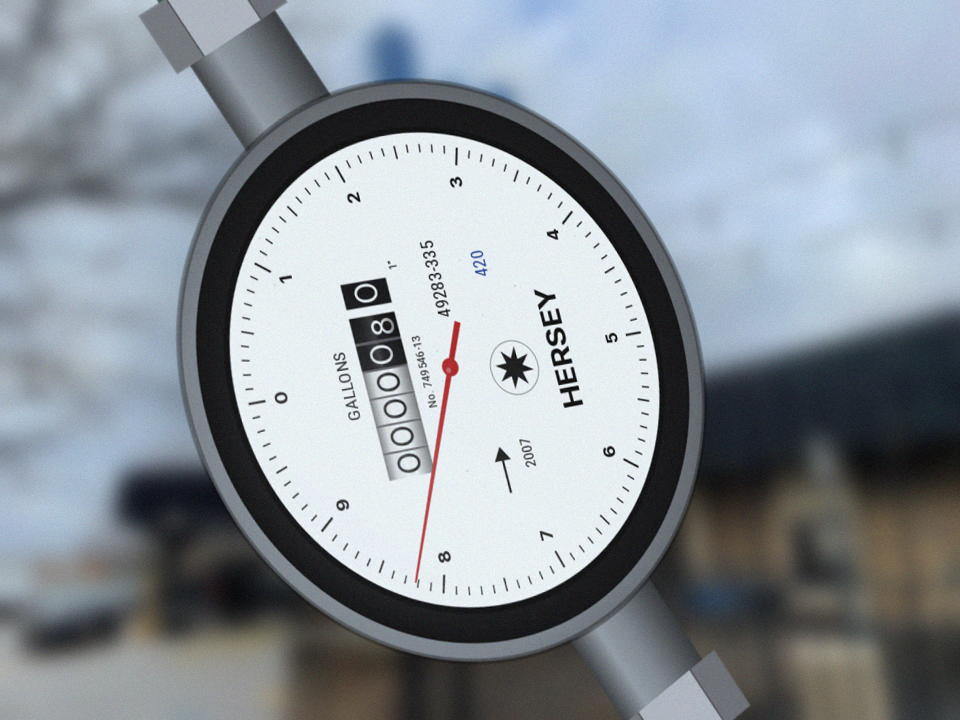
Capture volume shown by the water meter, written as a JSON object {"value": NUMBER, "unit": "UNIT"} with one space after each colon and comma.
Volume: {"value": 78.2, "unit": "gal"}
